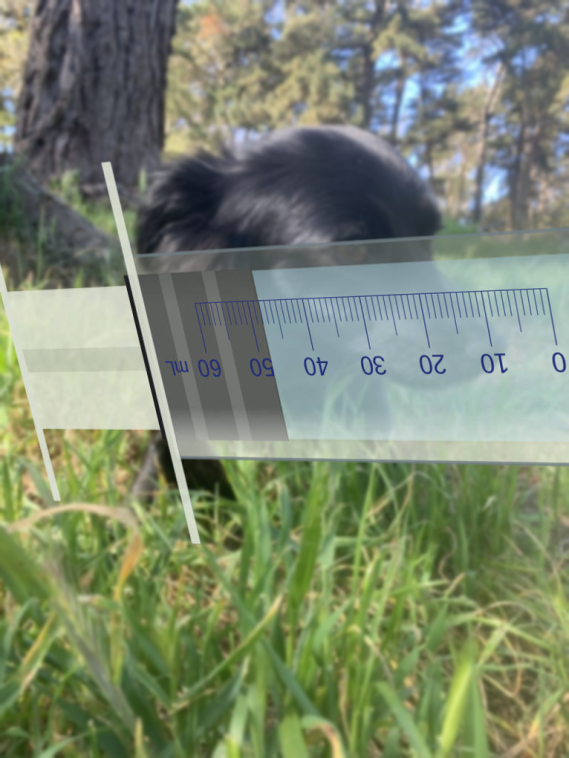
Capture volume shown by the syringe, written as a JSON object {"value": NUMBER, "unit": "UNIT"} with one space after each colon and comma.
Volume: {"value": 48, "unit": "mL"}
